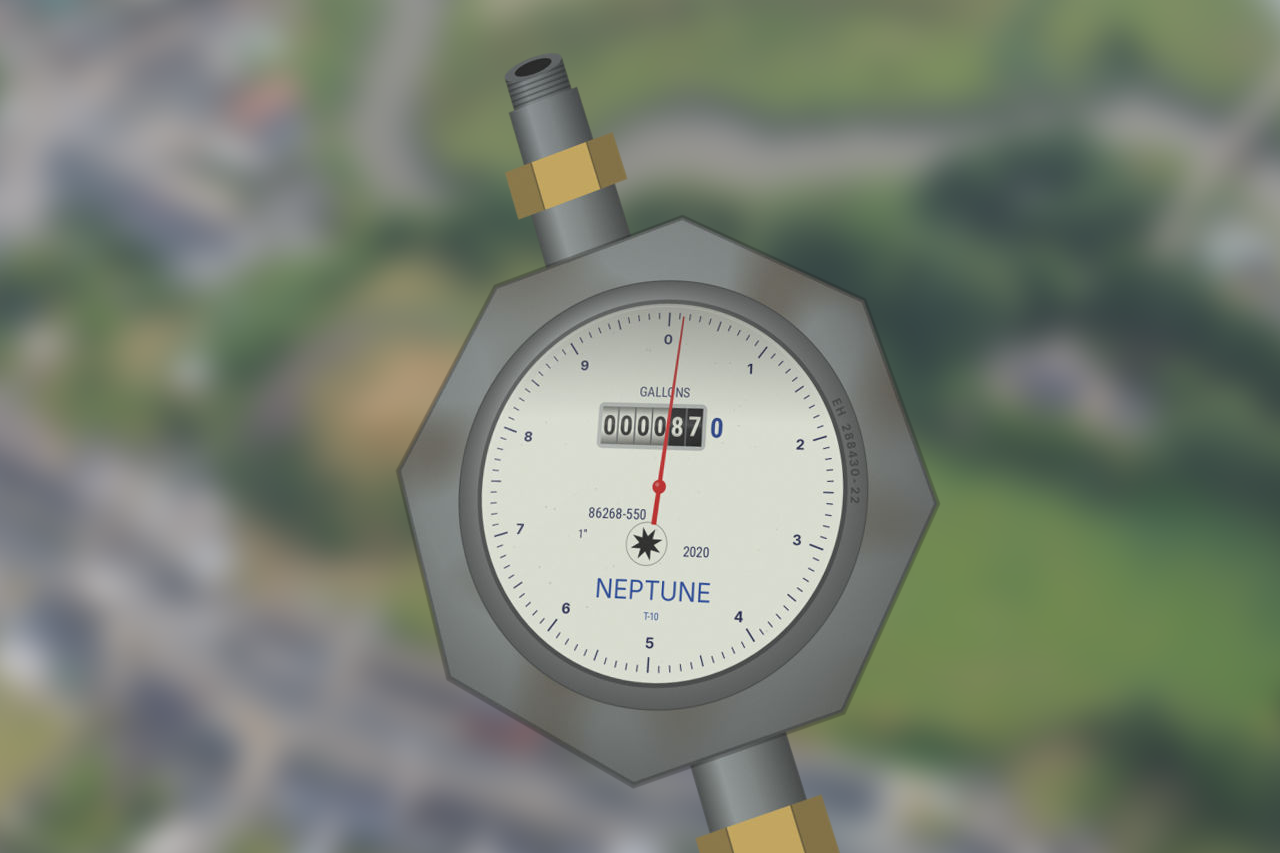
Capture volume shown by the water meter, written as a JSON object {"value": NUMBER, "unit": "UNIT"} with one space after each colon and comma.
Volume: {"value": 870.1, "unit": "gal"}
